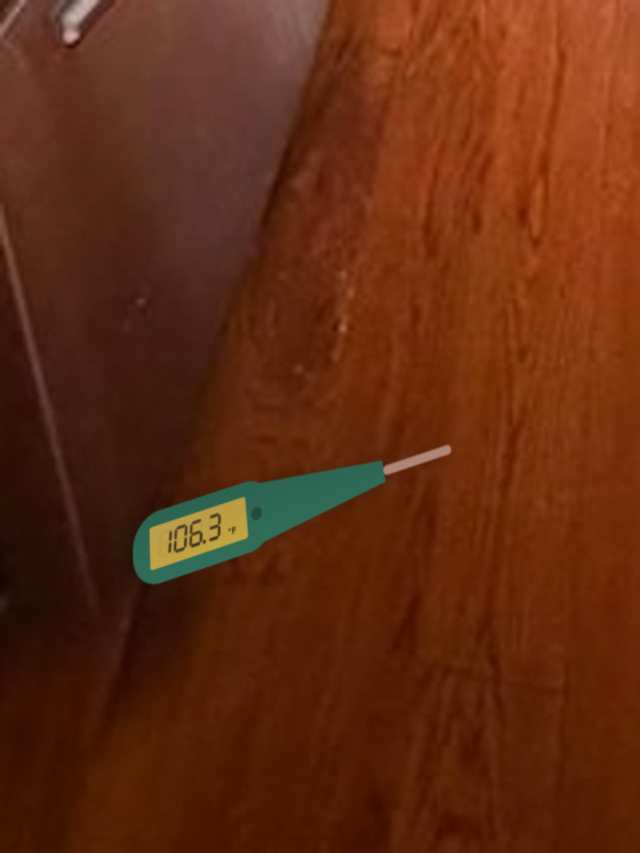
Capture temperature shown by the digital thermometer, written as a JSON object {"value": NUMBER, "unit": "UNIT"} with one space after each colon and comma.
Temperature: {"value": 106.3, "unit": "°F"}
